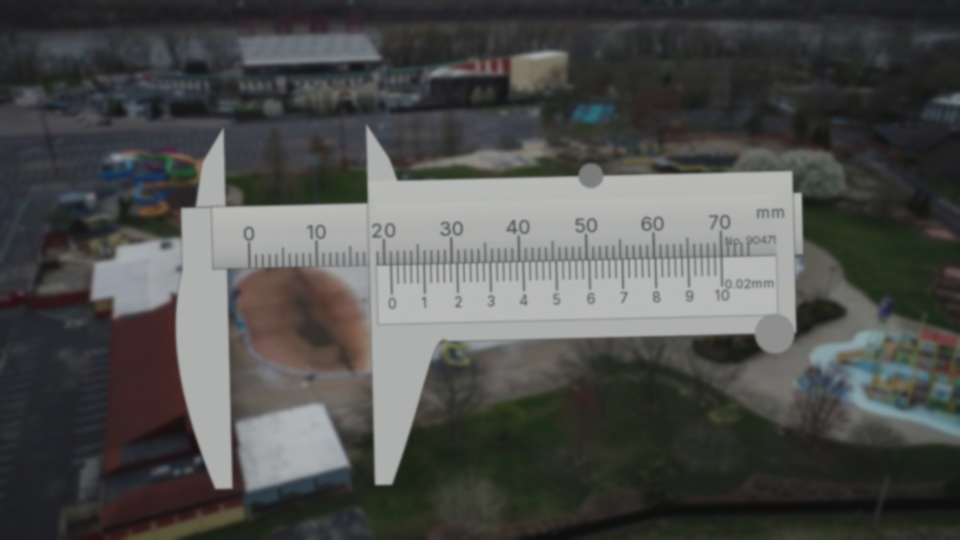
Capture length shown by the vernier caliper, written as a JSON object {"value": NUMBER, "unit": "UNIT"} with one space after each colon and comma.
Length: {"value": 21.0, "unit": "mm"}
